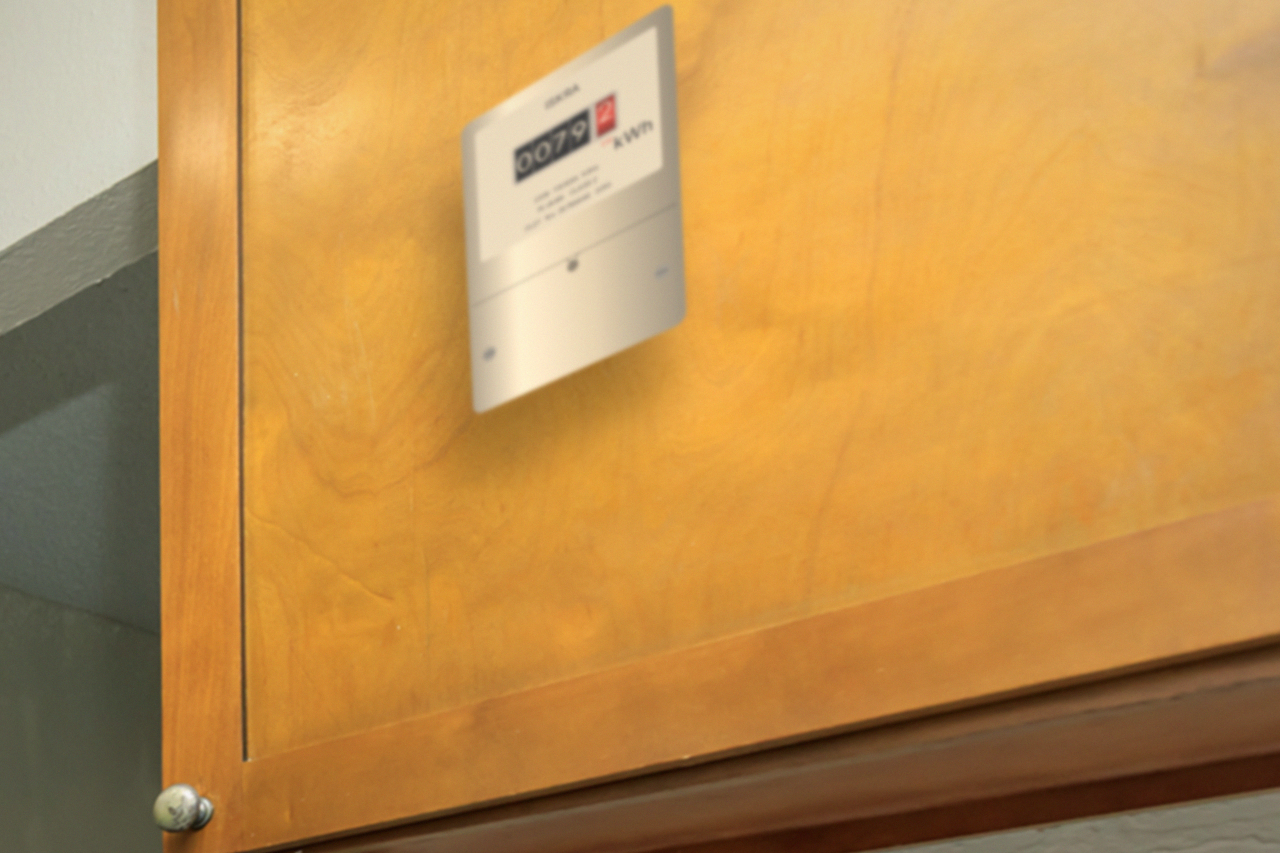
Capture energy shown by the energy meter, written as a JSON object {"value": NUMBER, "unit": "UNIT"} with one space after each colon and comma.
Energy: {"value": 79.2, "unit": "kWh"}
